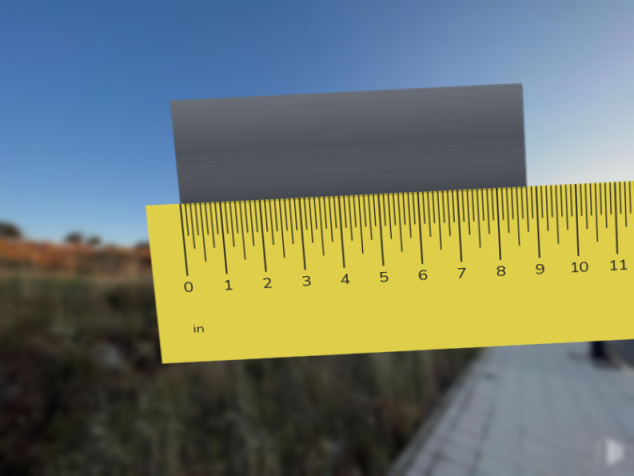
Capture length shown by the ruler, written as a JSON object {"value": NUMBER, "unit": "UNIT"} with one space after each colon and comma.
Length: {"value": 8.75, "unit": "in"}
